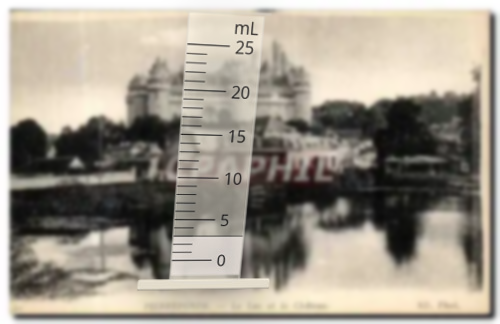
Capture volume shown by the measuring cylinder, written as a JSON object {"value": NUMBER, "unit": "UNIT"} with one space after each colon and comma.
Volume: {"value": 3, "unit": "mL"}
